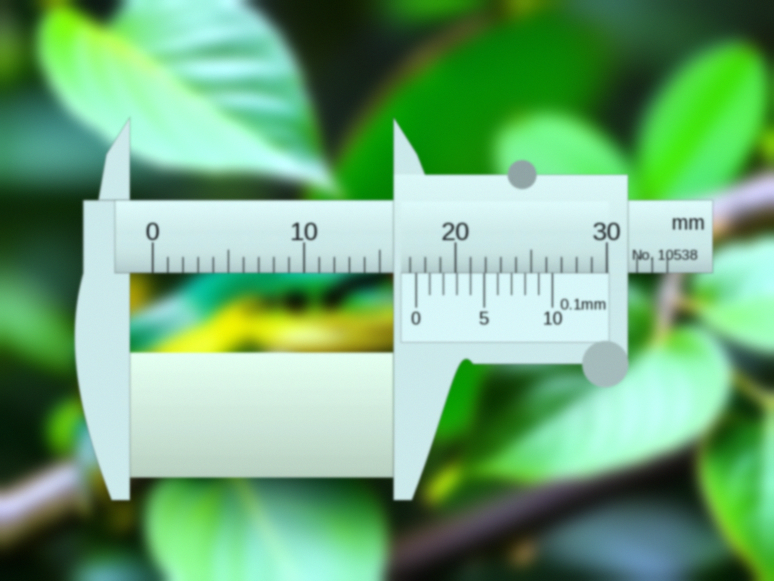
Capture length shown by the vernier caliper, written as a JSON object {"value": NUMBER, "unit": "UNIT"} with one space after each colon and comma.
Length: {"value": 17.4, "unit": "mm"}
